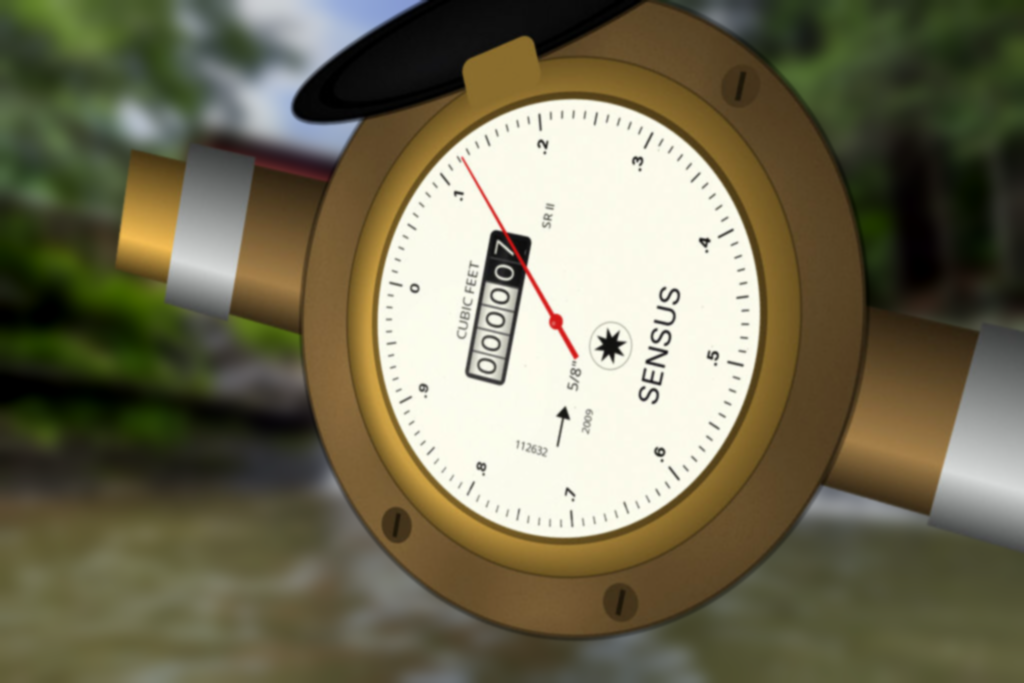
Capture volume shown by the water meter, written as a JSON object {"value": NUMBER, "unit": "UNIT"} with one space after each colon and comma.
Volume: {"value": 7.12, "unit": "ft³"}
